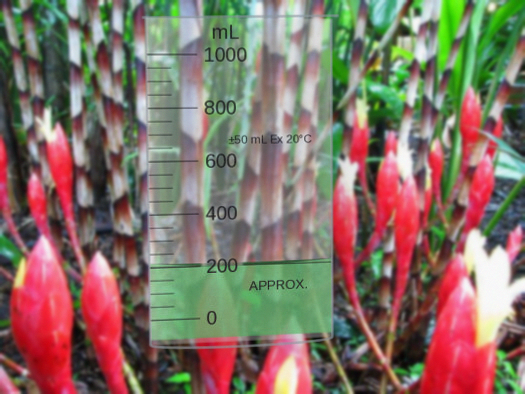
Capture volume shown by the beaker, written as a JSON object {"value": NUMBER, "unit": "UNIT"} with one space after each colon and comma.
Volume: {"value": 200, "unit": "mL"}
